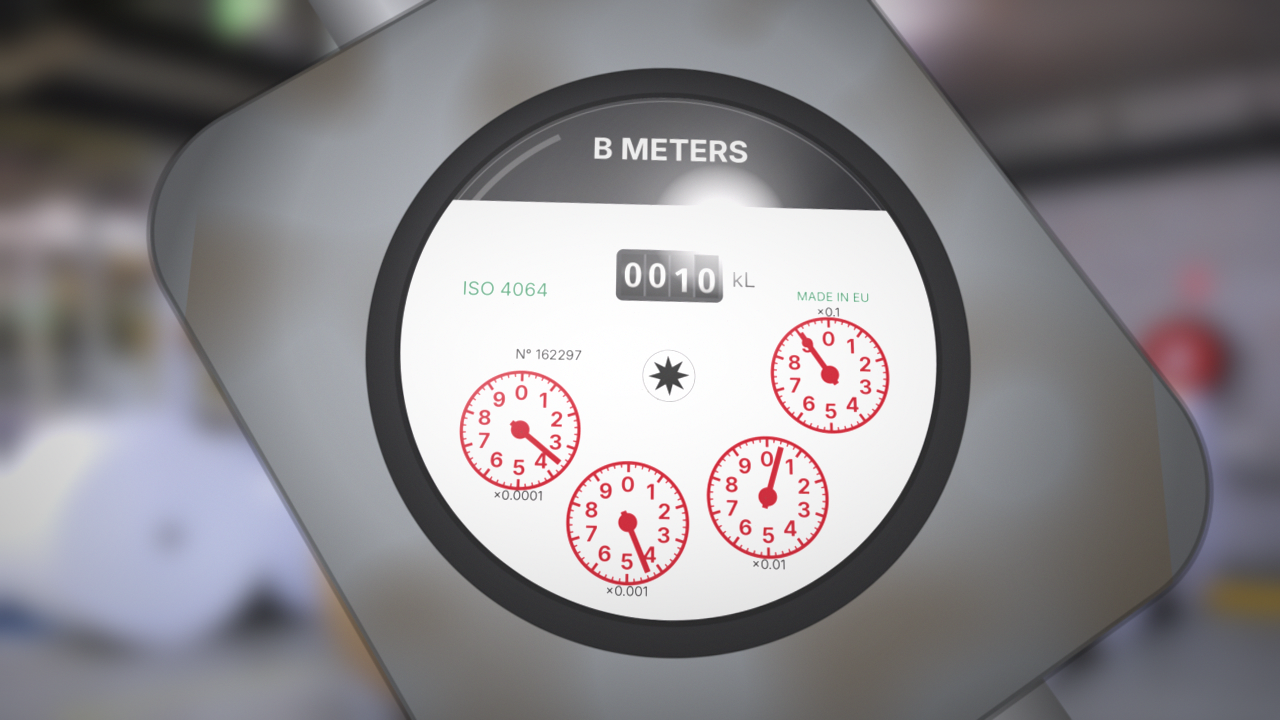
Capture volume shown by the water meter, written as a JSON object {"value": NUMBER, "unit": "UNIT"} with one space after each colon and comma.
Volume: {"value": 9.9043, "unit": "kL"}
